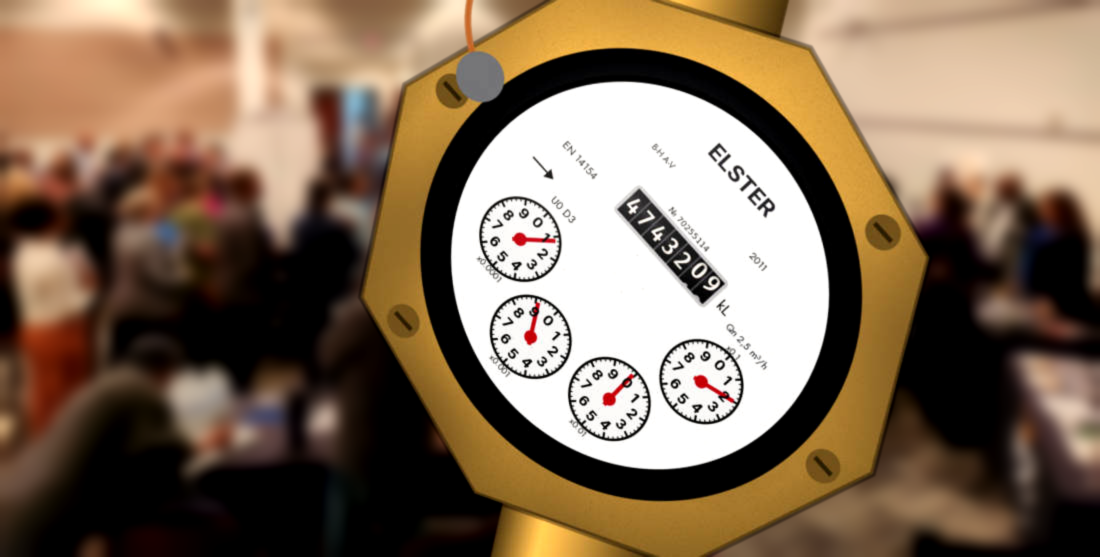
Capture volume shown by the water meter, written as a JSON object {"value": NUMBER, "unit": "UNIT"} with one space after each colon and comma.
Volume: {"value": 4743209.1991, "unit": "kL"}
